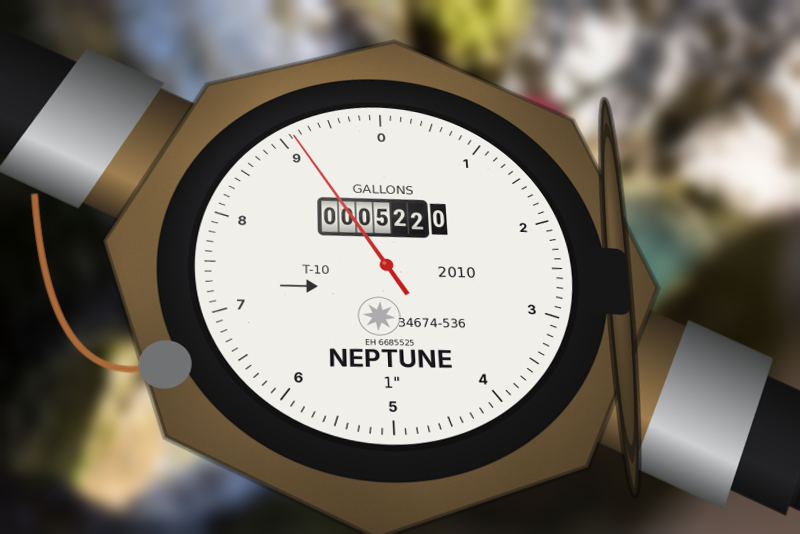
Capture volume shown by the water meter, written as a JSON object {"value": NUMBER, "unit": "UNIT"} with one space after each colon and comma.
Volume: {"value": 5219.1, "unit": "gal"}
